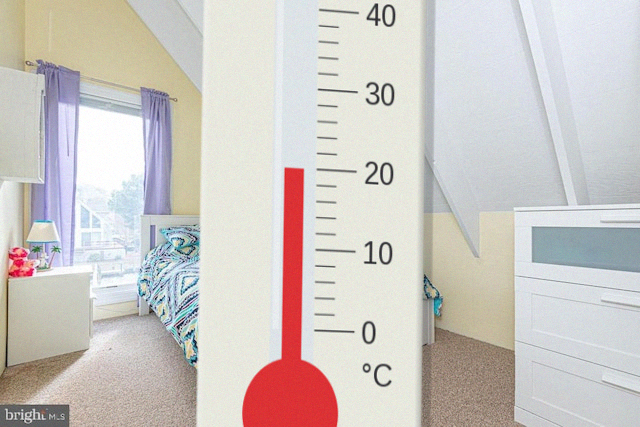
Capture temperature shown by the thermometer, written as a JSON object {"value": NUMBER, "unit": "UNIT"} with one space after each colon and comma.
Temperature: {"value": 20, "unit": "°C"}
